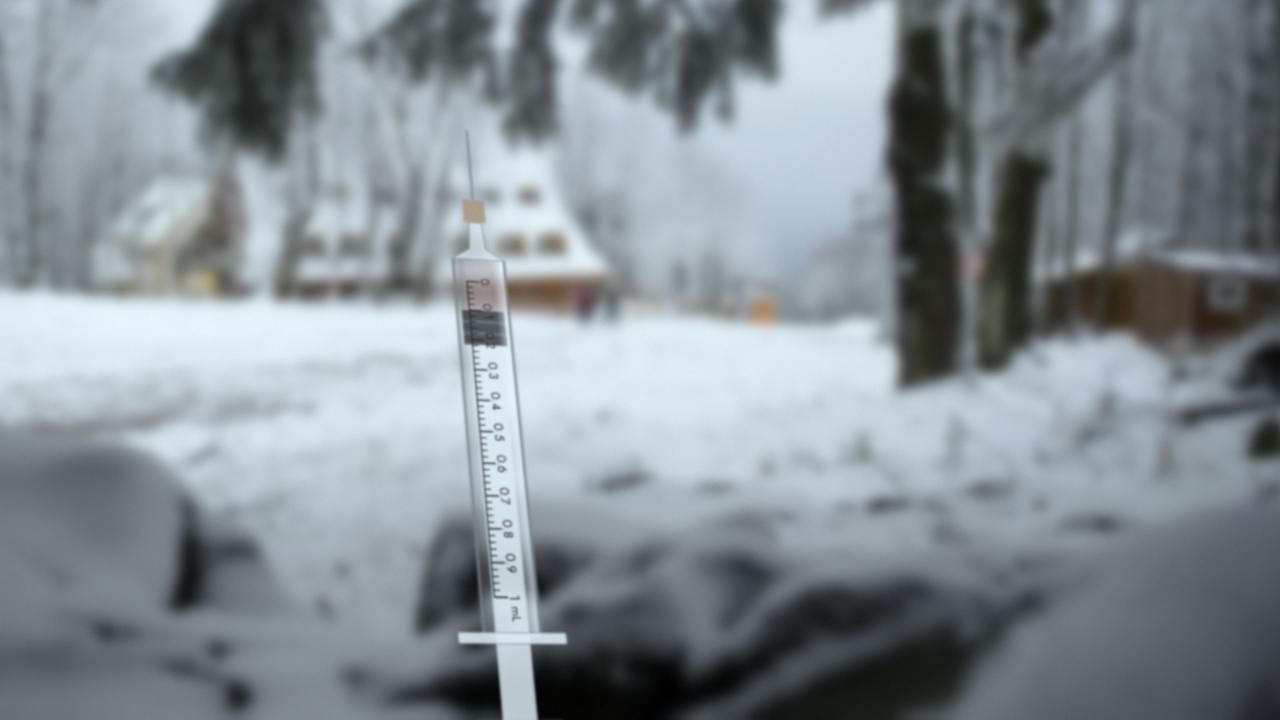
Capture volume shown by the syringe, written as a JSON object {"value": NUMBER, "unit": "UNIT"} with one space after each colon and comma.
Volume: {"value": 0.1, "unit": "mL"}
